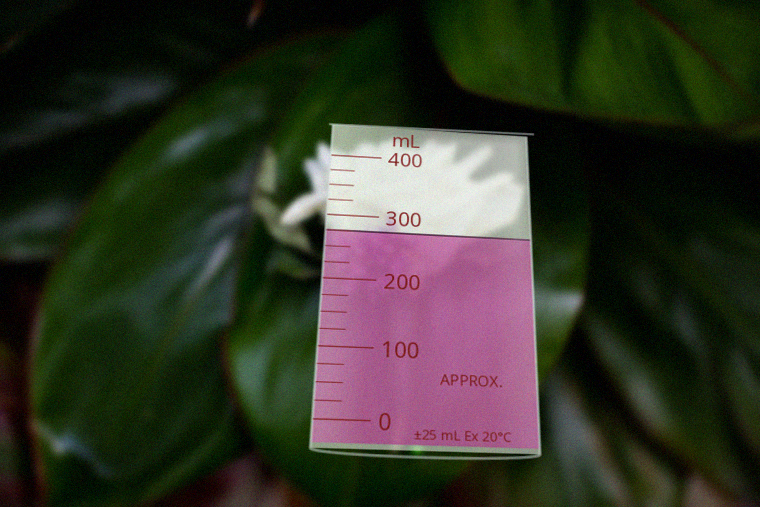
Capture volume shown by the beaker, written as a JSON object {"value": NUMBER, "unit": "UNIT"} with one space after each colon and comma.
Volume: {"value": 275, "unit": "mL"}
